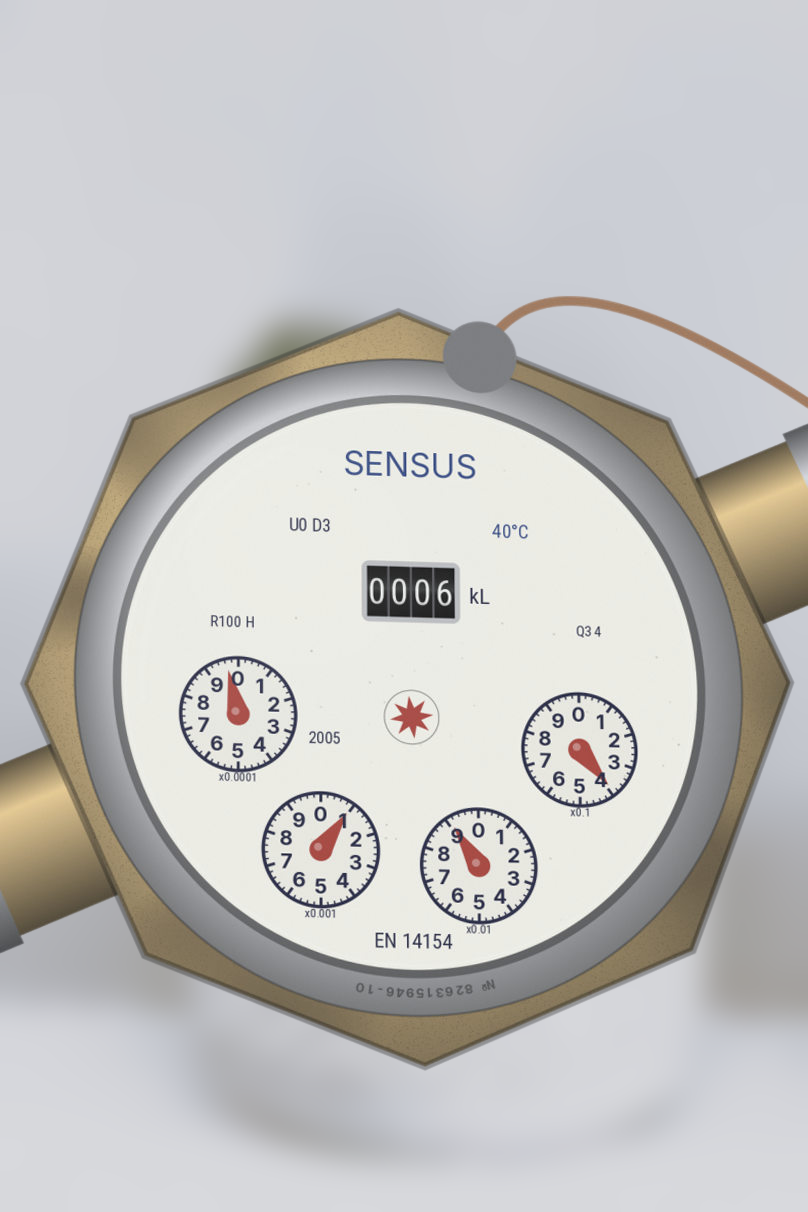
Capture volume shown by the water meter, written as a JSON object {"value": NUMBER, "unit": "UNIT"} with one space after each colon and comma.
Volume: {"value": 6.3909, "unit": "kL"}
